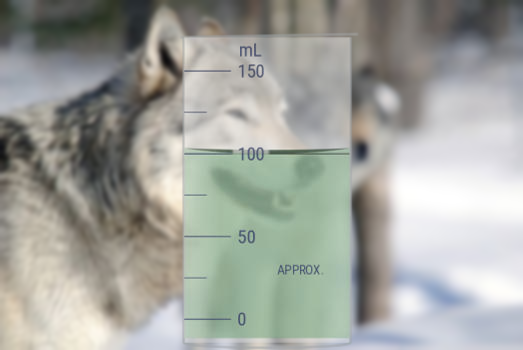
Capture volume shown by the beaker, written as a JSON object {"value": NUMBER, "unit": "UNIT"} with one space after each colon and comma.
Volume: {"value": 100, "unit": "mL"}
